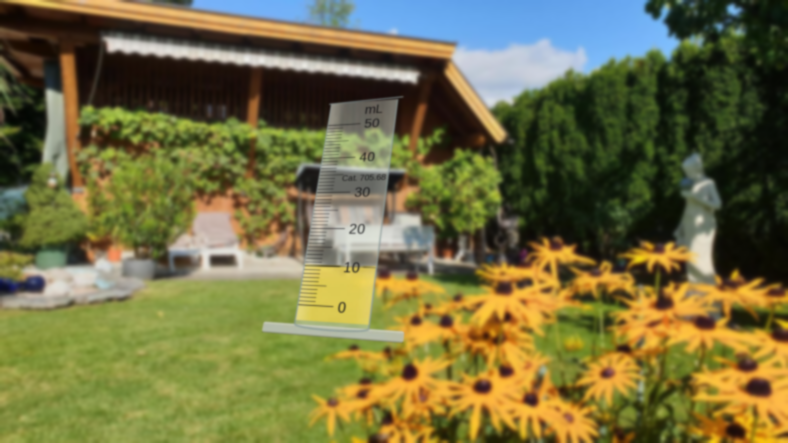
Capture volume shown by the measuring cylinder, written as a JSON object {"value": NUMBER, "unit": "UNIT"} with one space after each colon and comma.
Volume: {"value": 10, "unit": "mL"}
